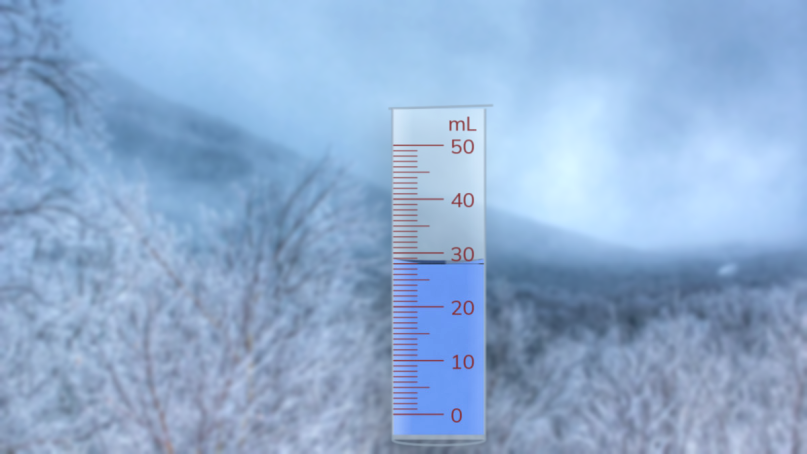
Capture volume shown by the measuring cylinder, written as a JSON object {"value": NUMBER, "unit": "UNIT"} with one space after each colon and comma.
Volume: {"value": 28, "unit": "mL"}
